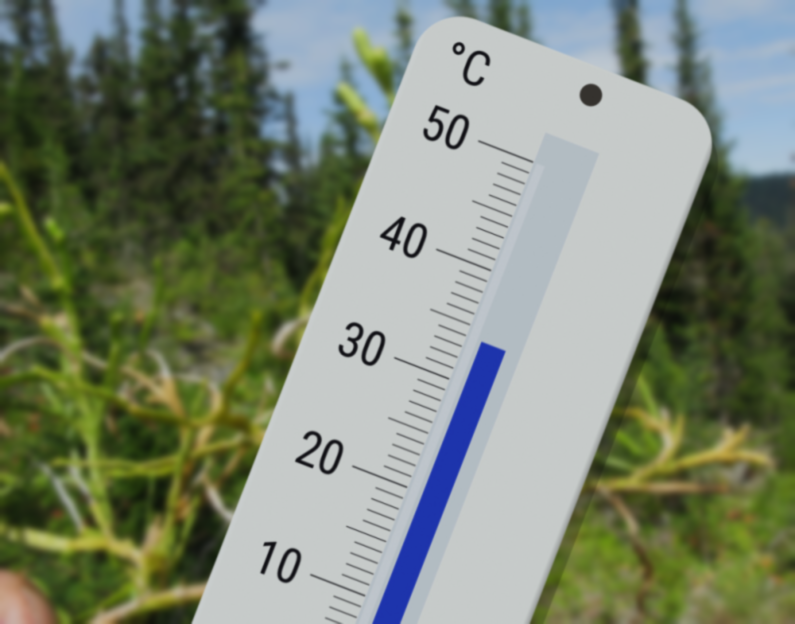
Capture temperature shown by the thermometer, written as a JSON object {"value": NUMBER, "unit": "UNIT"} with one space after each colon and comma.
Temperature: {"value": 34, "unit": "°C"}
